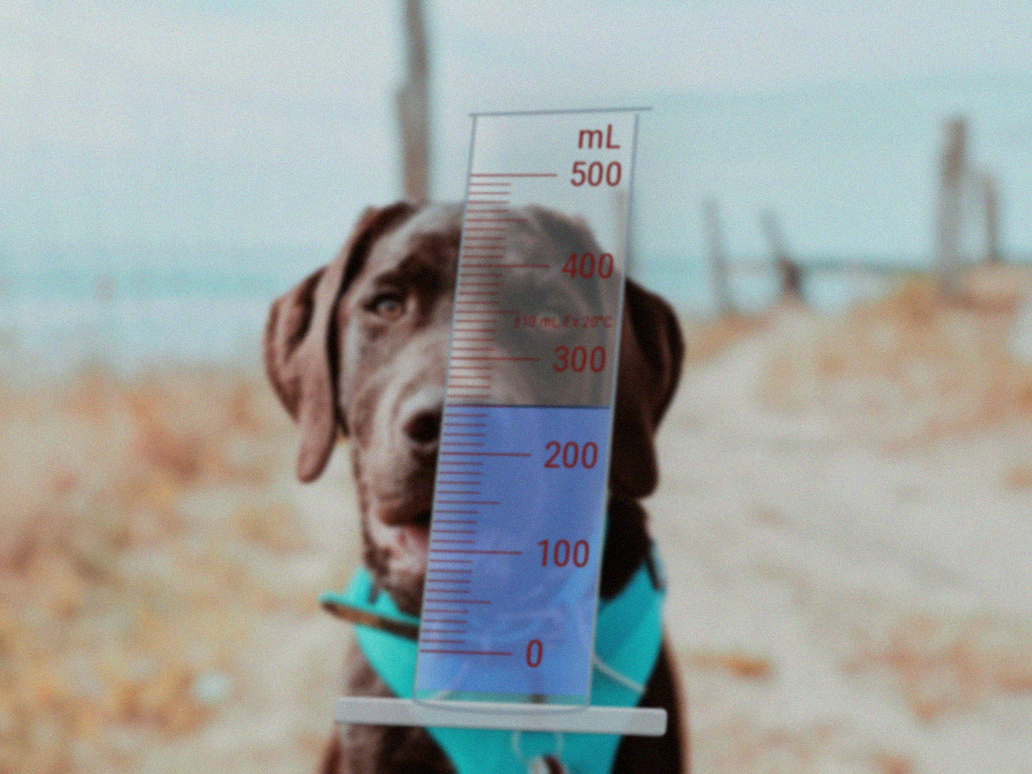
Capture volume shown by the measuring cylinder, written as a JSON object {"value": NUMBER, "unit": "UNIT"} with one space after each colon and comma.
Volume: {"value": 250, "unit": "mL"}
